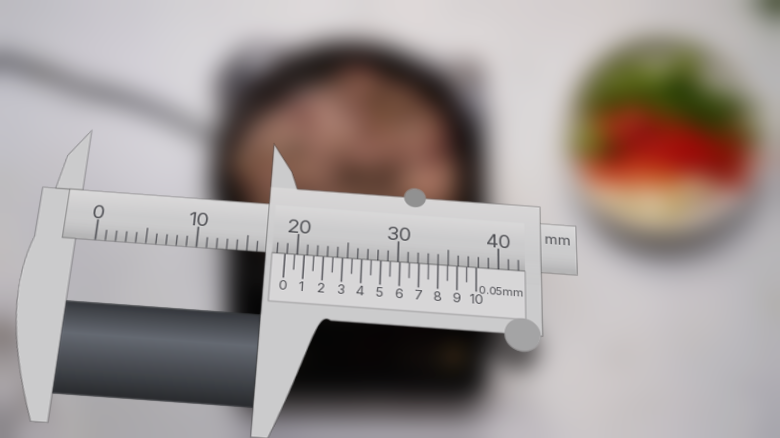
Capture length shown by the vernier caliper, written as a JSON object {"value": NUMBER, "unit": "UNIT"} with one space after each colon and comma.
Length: {"value": 18.8, "unit": "mm"}
